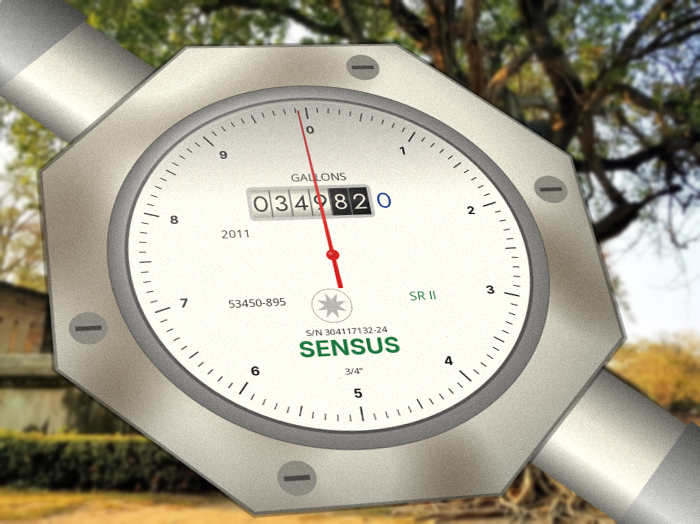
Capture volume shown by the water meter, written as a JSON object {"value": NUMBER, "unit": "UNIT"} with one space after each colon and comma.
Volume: {"value": 349819.9, "unit": "gal"}
